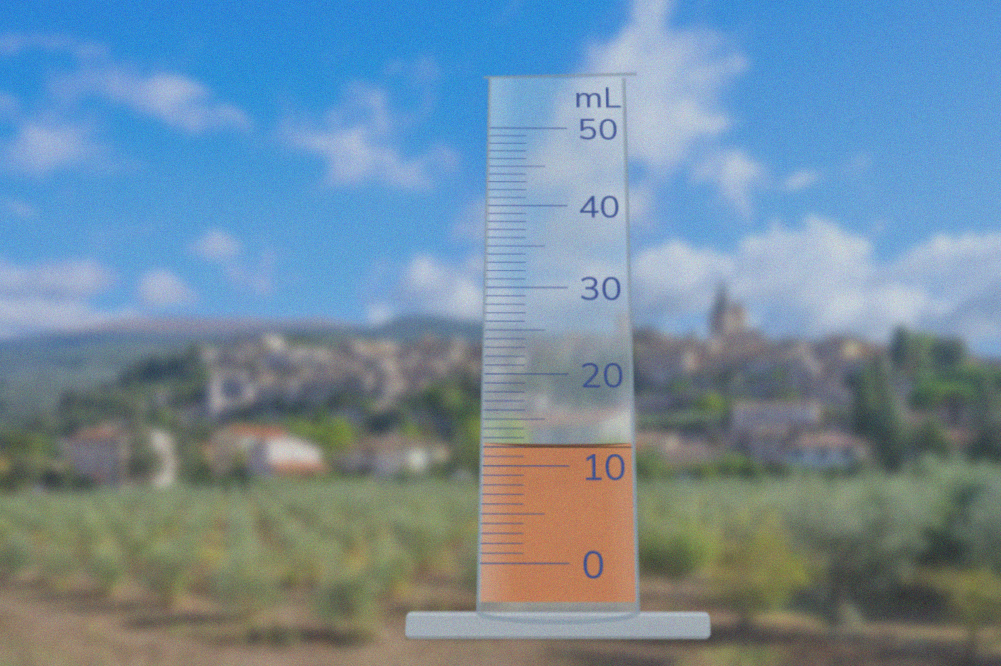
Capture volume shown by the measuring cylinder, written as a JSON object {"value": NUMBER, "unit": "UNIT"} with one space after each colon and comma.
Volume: {"value": 12, "unit": "mL"}
